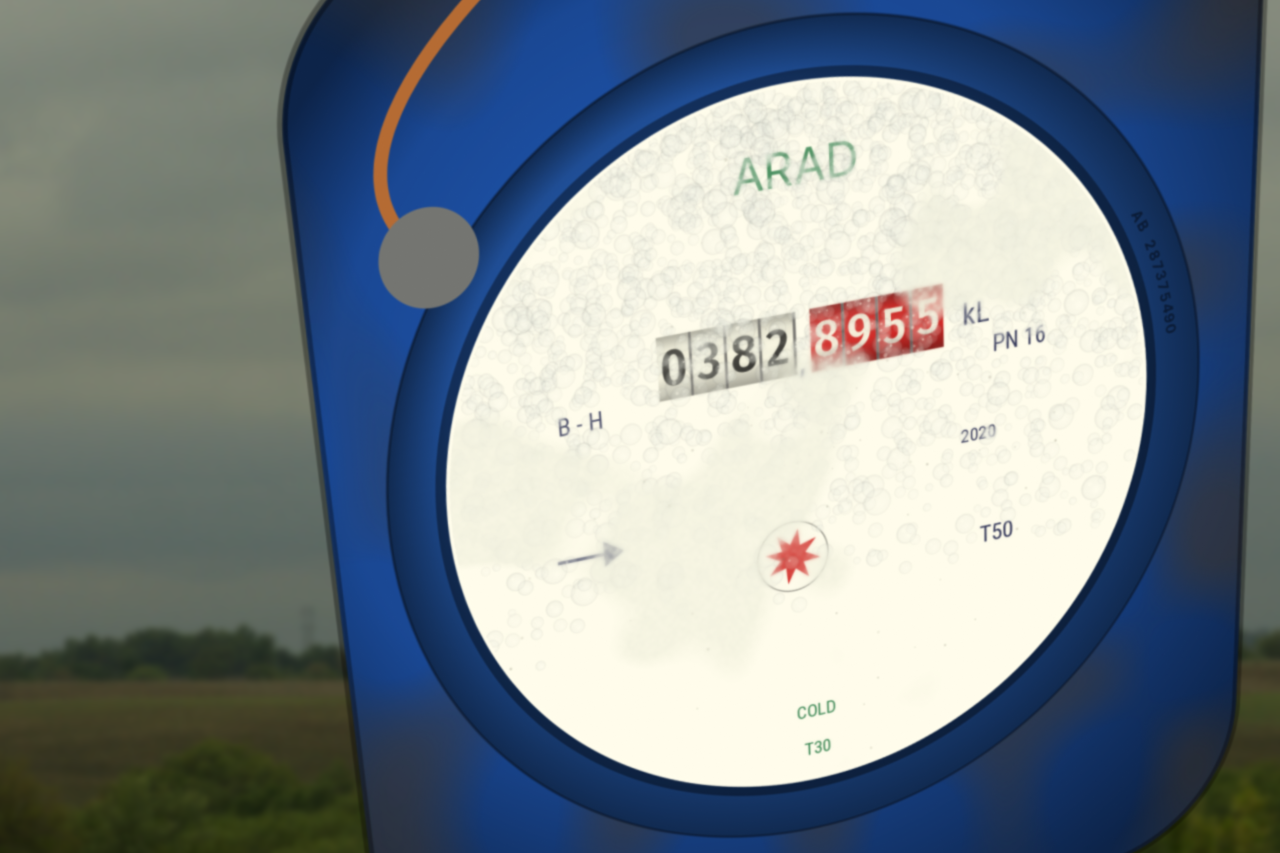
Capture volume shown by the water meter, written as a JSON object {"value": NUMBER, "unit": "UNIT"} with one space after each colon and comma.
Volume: {"value": 382.8955, "unit": "kL"}
